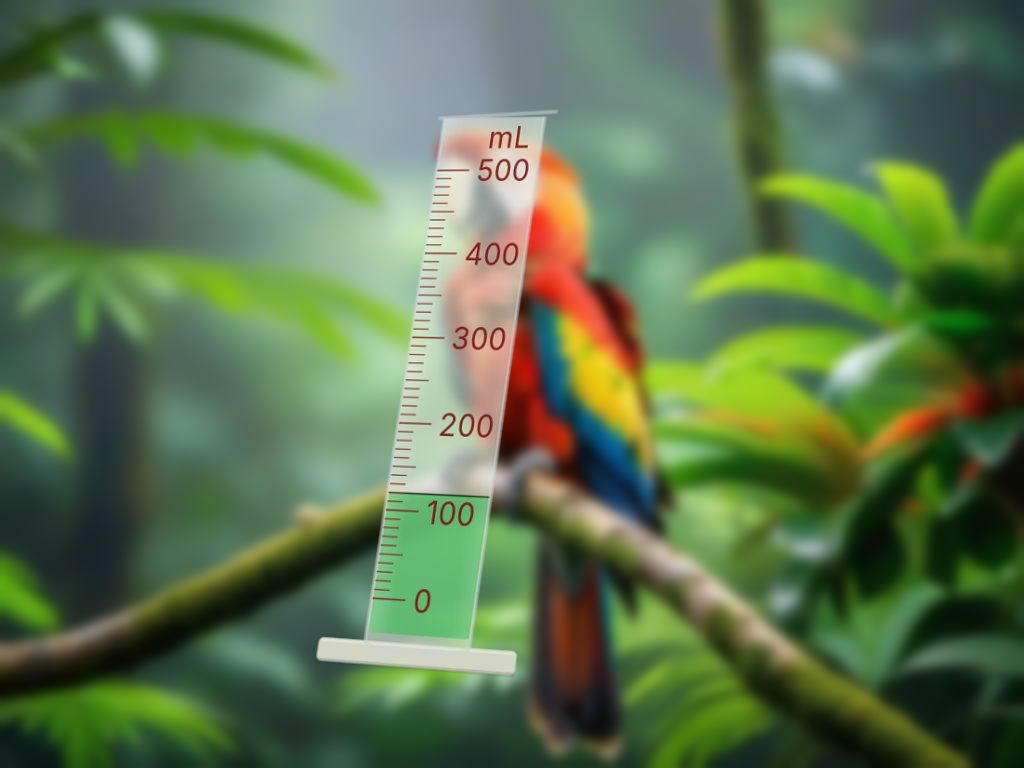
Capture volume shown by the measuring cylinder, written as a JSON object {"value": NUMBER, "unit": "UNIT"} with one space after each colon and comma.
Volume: {"value": 120, "unit": "mL"}
